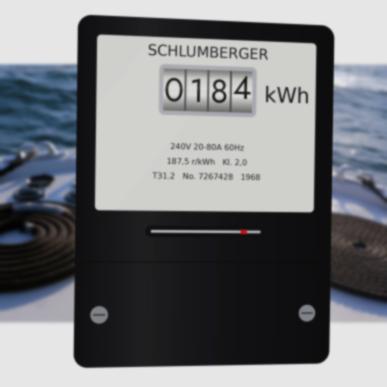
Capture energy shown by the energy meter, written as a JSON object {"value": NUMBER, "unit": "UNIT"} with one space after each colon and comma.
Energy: {"value": 184, "unit": "kWh"}
